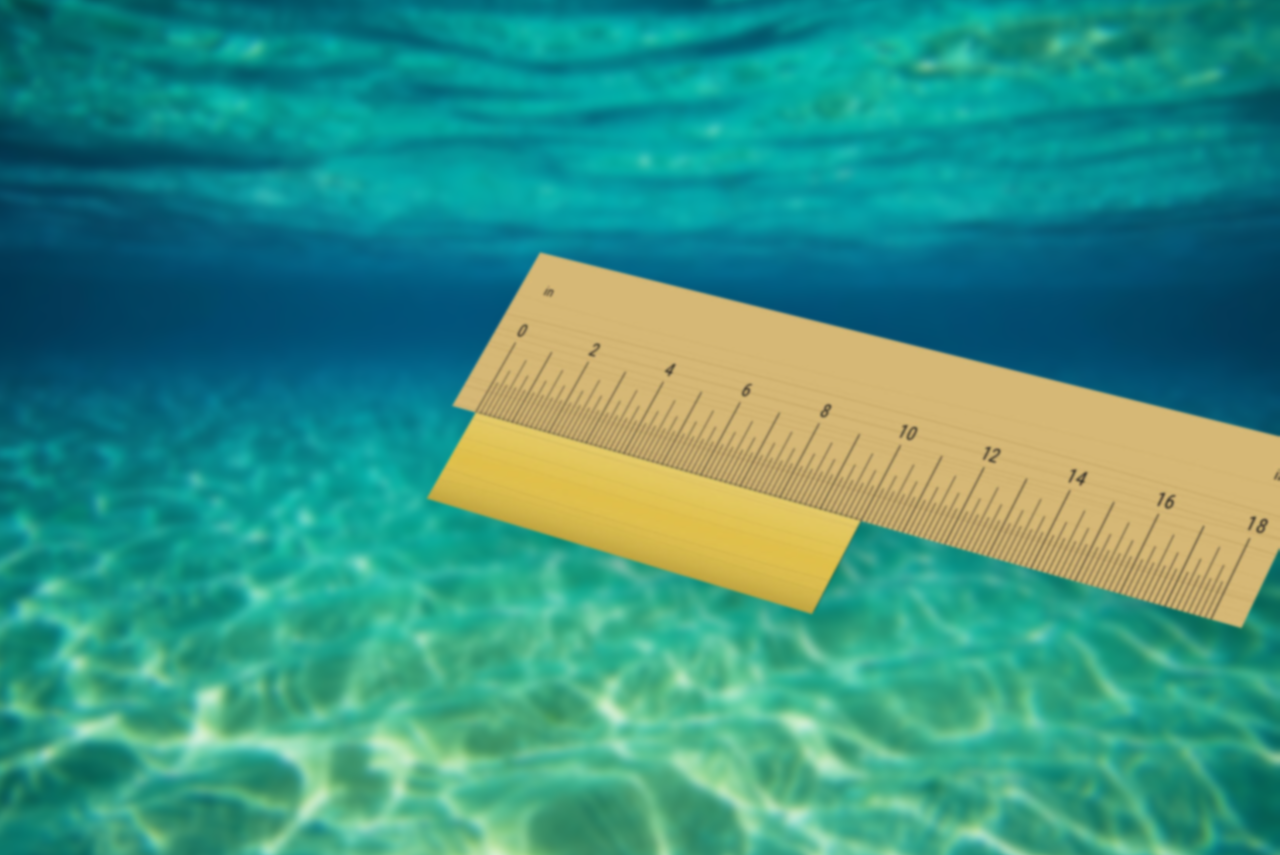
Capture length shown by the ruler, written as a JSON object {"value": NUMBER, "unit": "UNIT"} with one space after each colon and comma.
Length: {"value": 10, "unit": "in"}
